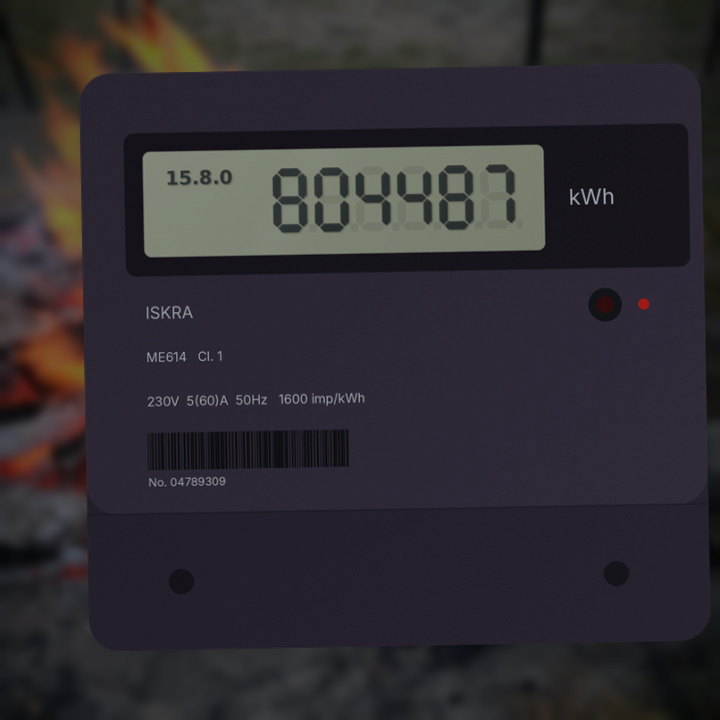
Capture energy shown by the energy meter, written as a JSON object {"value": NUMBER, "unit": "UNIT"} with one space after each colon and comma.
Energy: {"value": 804487, "unit": "kWh"}
